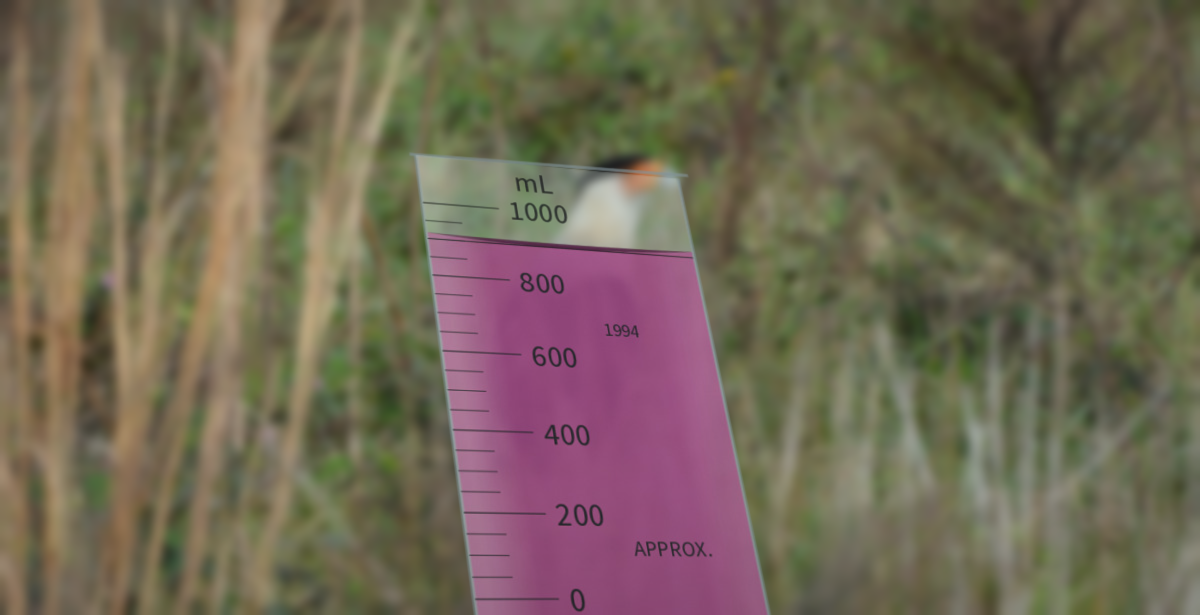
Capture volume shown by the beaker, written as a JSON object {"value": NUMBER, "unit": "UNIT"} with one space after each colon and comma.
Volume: {"value": 900, "unit": "mL"}
